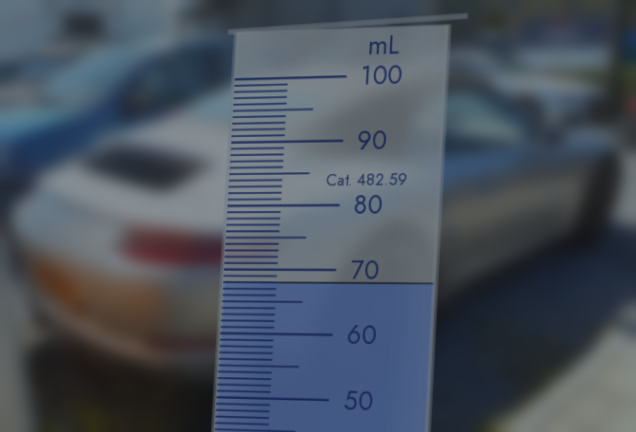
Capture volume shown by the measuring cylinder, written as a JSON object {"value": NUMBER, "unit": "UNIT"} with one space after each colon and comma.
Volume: {"value": 68, "unit": "mL"}
